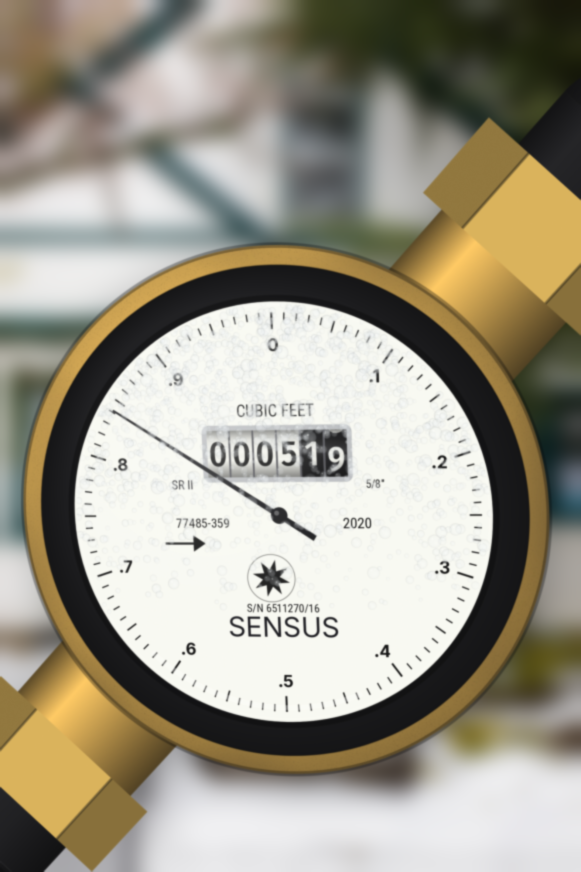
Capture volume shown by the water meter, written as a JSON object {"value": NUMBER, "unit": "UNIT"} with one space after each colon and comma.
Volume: {"value": 518.84, "unit": "ft³"}
